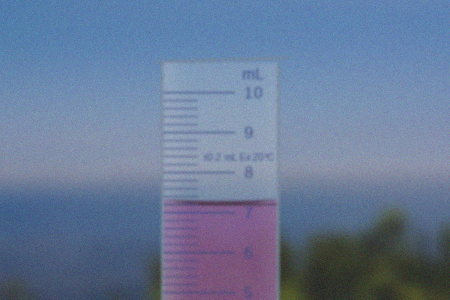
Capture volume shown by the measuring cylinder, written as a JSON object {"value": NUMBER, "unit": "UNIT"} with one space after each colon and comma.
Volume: {"value": 7.2, "unit": "mL"}
